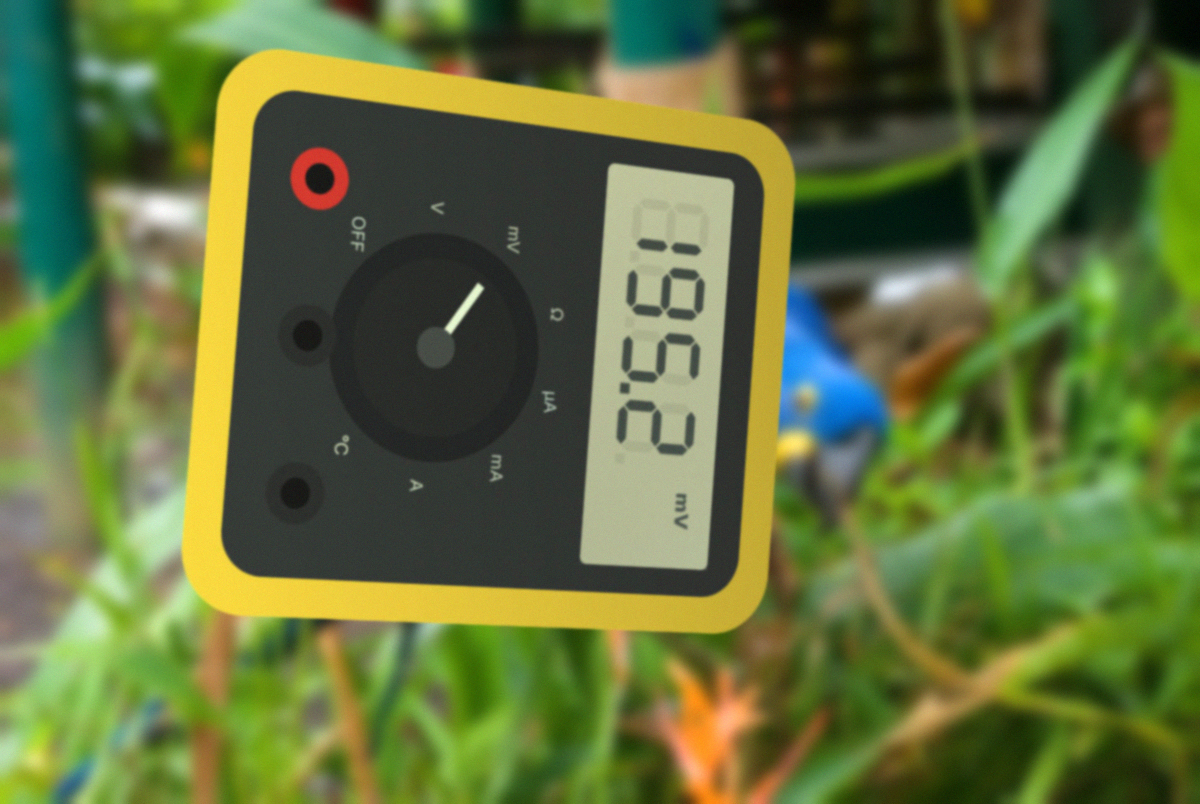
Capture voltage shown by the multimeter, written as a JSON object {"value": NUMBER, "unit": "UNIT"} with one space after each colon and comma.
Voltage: {"value": 195.2, "unit": "mV"}
